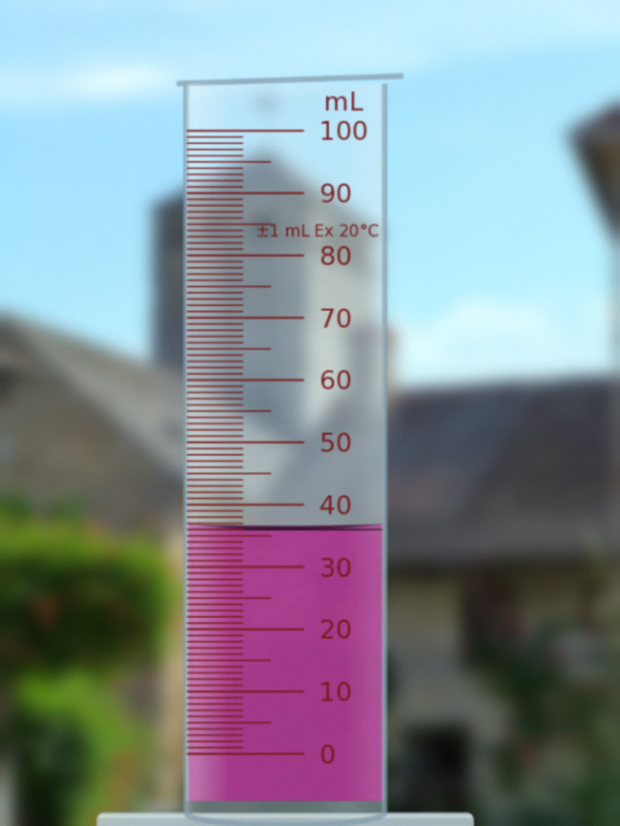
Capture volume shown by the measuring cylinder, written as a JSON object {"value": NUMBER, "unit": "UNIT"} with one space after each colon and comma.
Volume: {"value": 36, "unit": "mL"}
